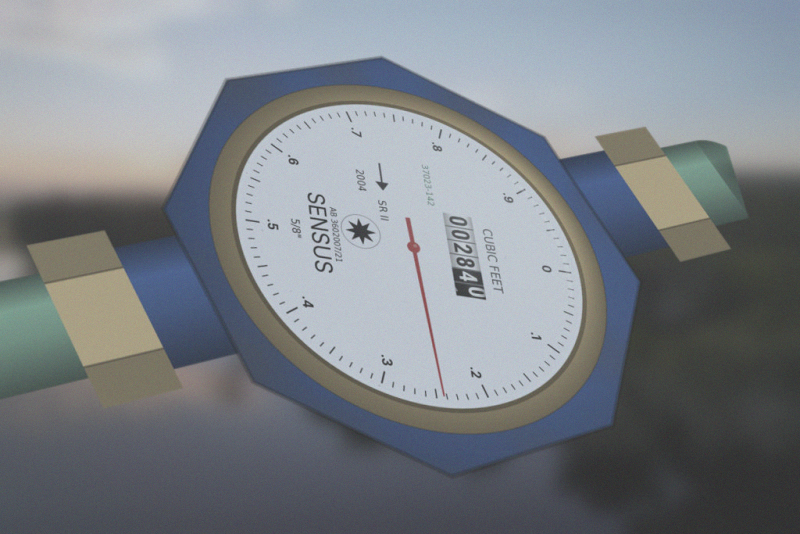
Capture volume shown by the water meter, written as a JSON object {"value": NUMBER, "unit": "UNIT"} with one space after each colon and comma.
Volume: {"value": 2840.24, "unit": "ft³"}
